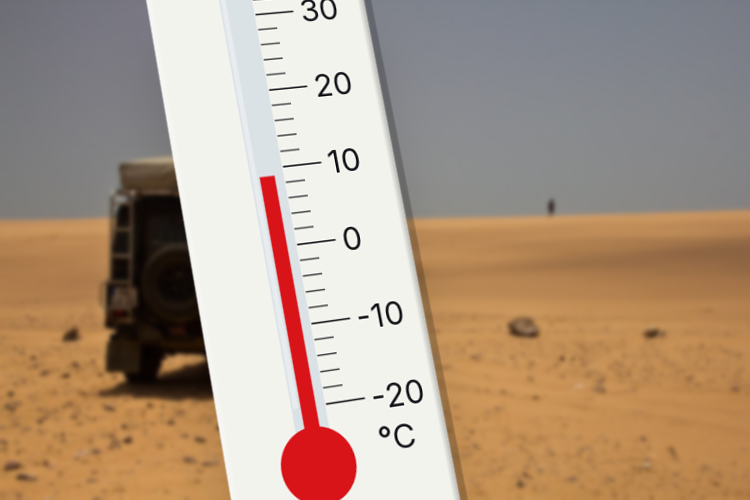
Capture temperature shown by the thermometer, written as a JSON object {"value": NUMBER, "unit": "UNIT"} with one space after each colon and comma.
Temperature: {"value": 9, "unit": "°C"}
